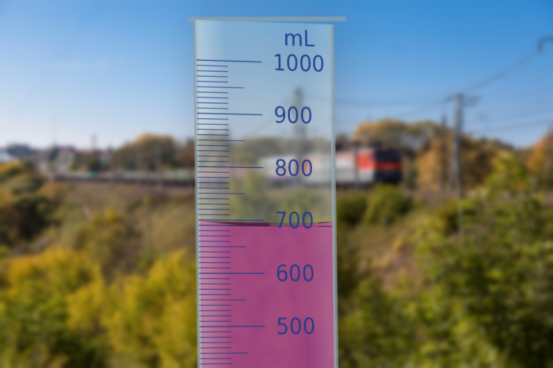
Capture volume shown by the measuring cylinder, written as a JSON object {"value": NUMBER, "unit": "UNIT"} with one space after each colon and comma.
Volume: {"value": 690, "unit": "mL"}
